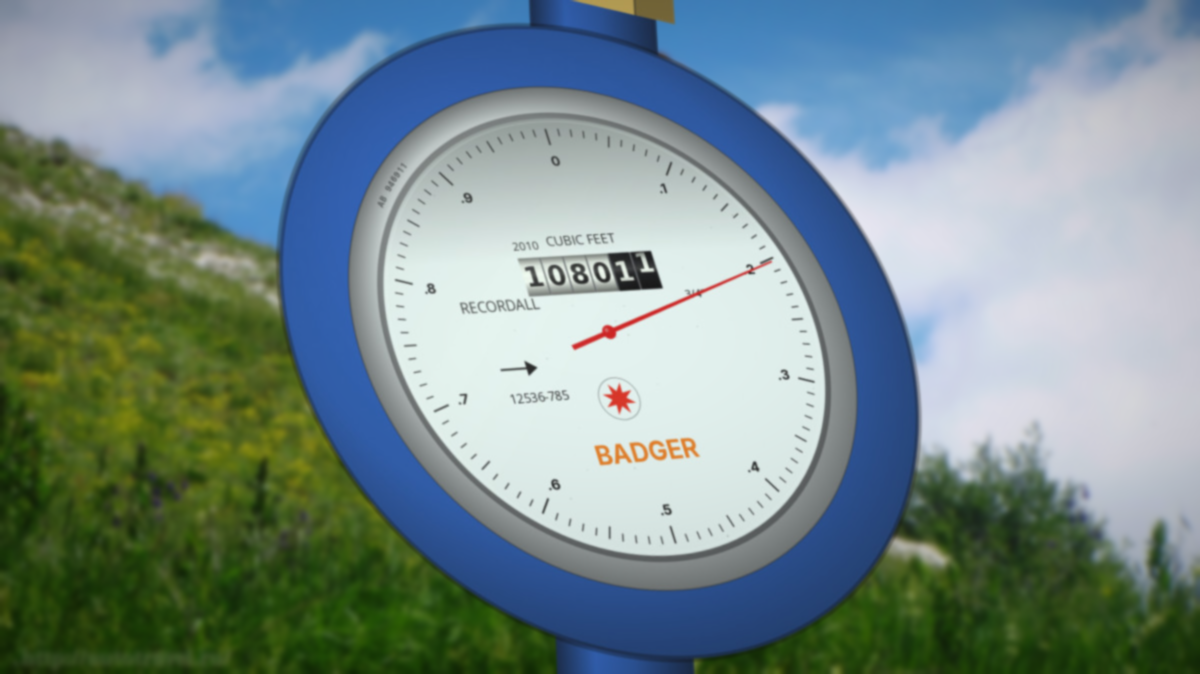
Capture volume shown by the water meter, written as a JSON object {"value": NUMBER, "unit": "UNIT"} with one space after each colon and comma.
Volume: {"value": 108011.20, "unit": "ft³"}
